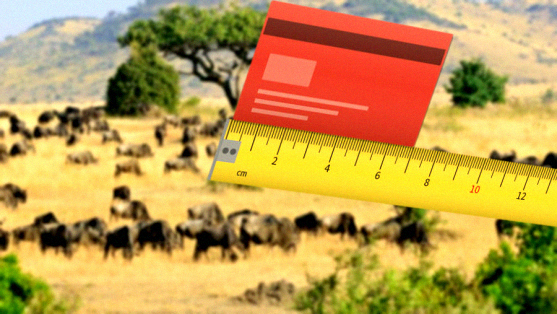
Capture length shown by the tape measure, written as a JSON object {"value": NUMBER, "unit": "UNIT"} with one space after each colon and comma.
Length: {"value": 7, "unit": "cm"}
